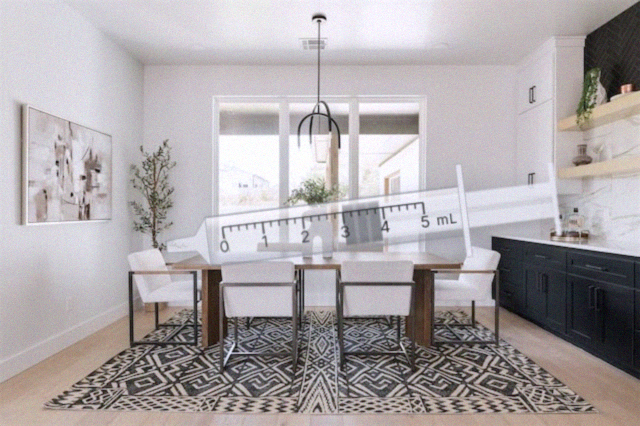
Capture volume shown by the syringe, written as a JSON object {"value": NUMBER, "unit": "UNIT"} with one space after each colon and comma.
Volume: {"value": 3, "unit": "mL"}
